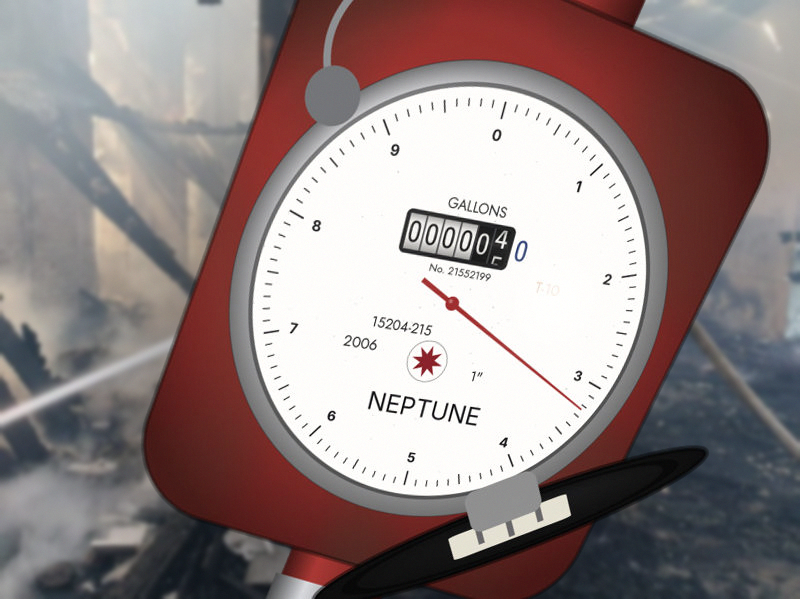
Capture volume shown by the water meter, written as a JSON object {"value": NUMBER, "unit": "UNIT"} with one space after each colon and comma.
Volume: {"value": 43.2, "unit": "gal"}
